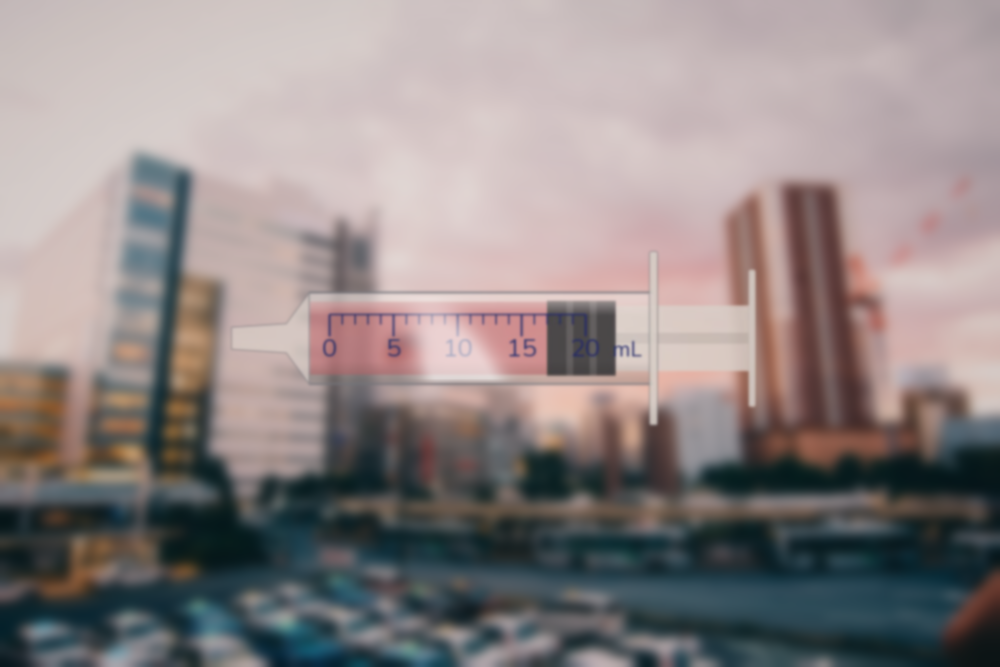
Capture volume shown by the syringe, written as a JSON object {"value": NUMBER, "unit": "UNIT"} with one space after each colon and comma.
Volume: {"value": 17, "unit": "mL"}
